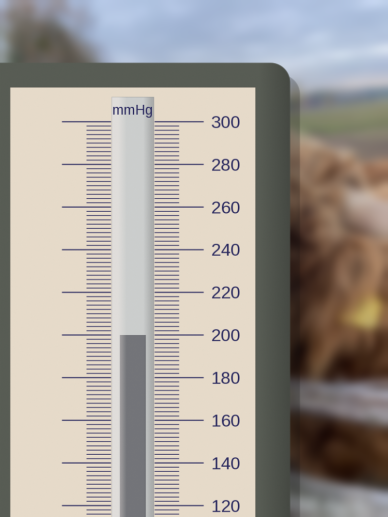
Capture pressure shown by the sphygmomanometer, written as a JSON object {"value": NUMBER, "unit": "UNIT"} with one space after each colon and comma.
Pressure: {"value": 200, "unit": "mmHg"}
